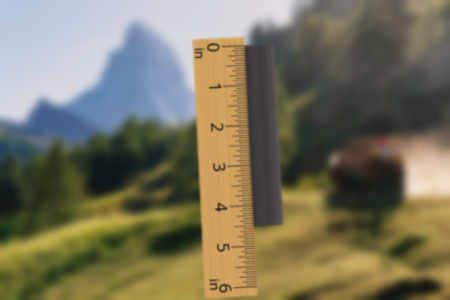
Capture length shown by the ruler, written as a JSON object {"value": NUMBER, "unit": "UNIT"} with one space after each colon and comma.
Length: {"value": 4.5, "unit": "in"}
